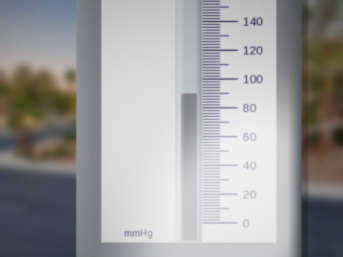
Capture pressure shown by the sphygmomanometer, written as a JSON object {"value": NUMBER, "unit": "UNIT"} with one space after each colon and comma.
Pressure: {"value": 90, "unit": "mmHg"}
